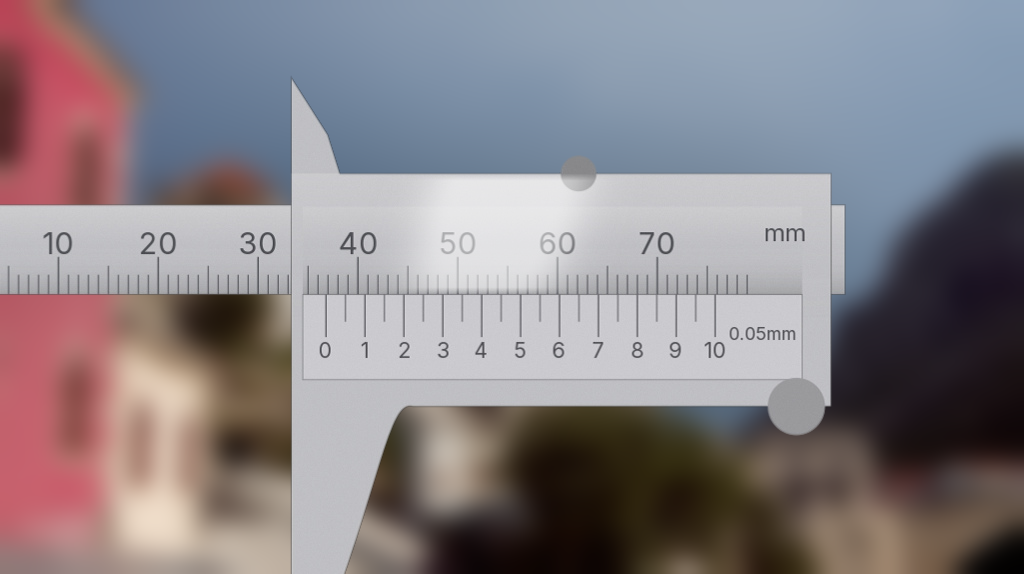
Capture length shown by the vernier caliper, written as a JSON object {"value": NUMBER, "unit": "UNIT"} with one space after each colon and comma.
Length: {"value": 36.8, "unit": "mm"}
